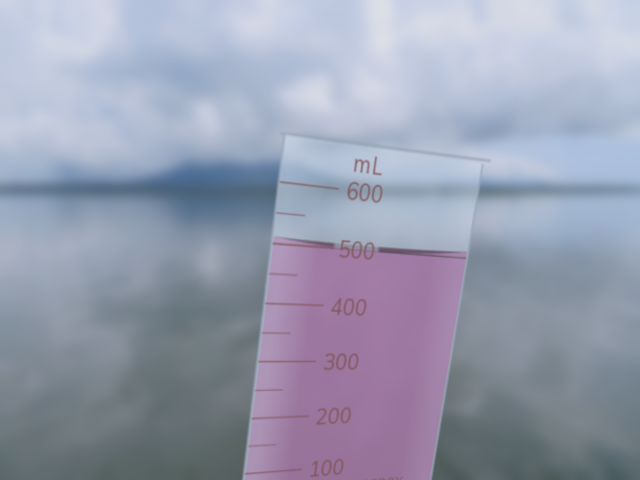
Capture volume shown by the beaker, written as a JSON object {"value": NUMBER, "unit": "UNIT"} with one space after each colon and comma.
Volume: {"value": 500, "unit": "mL"}
